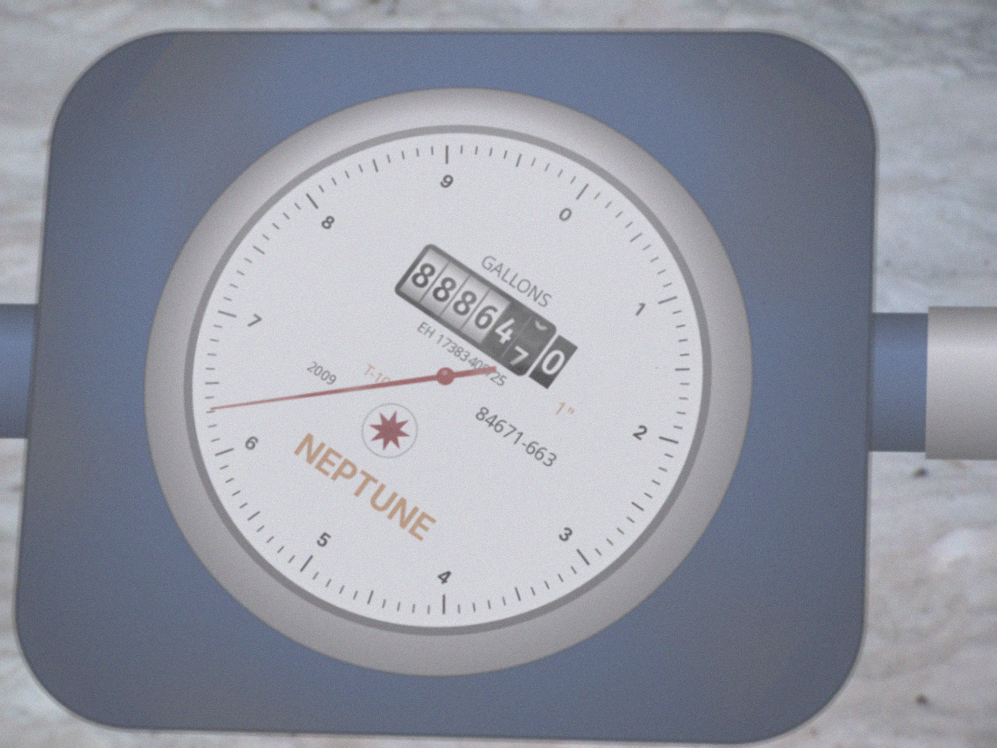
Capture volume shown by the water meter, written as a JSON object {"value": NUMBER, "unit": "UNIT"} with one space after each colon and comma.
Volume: {"value": 8886466.3, "unit": "gal"}
